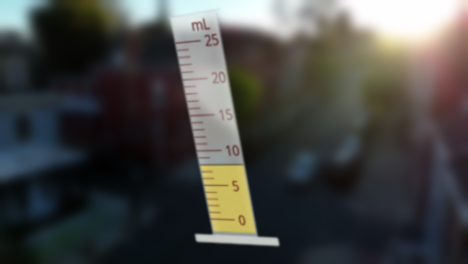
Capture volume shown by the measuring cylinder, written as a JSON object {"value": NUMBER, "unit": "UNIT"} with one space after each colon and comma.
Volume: {"value": 8, "unit": "mL"}
